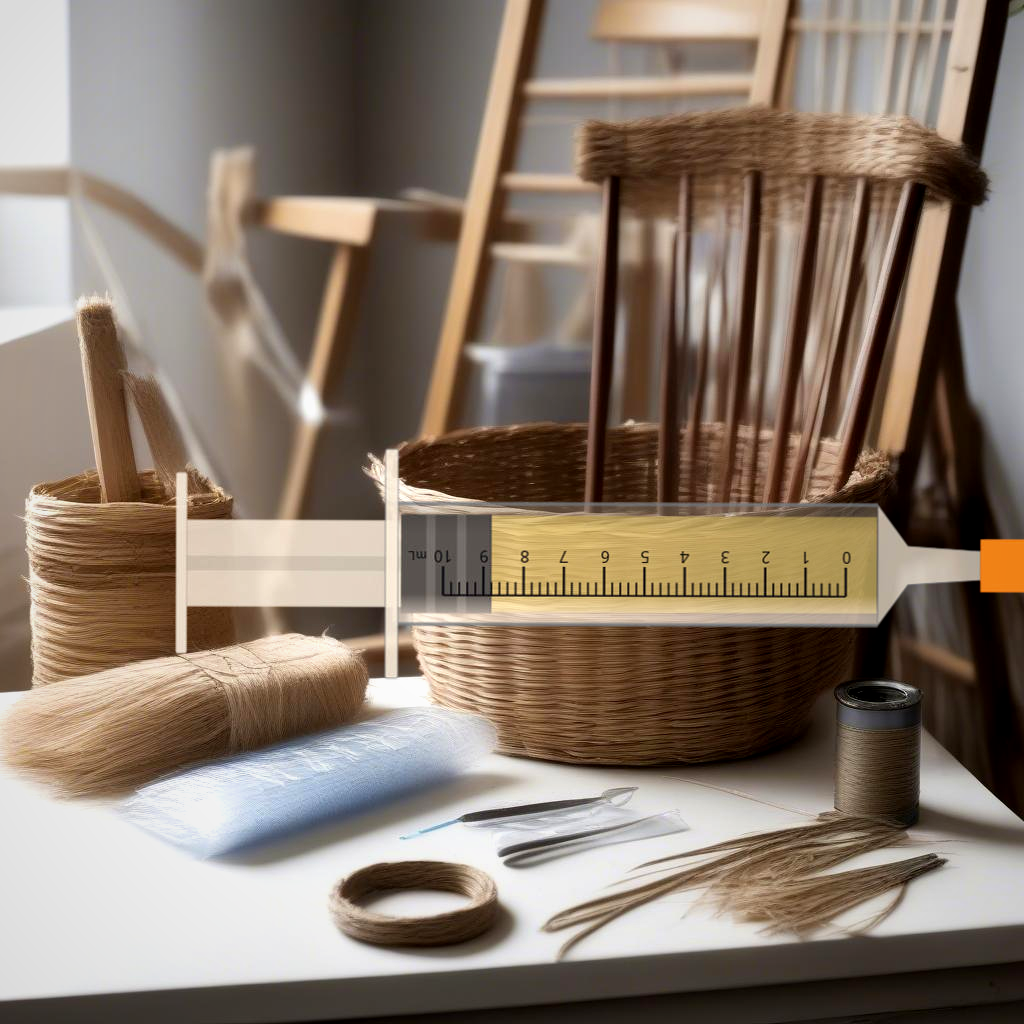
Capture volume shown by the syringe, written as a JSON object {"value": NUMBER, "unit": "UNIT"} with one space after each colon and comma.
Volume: {"value": 8.8, "unit": "mL"}
